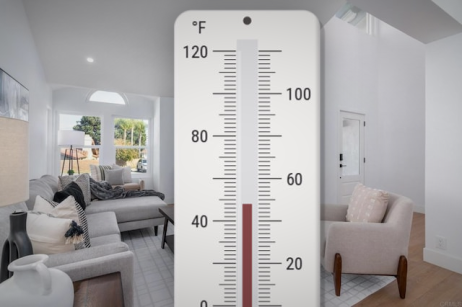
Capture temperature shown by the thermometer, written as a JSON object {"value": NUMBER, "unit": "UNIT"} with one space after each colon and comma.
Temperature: {"value": 48, "unit": "°F"}
